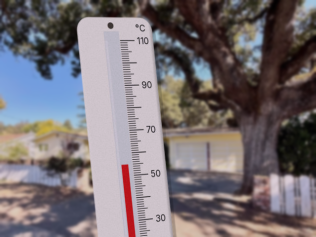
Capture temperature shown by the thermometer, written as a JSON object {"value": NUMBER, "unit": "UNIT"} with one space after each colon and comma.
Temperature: {"value": 55, "unit": "°C"}
